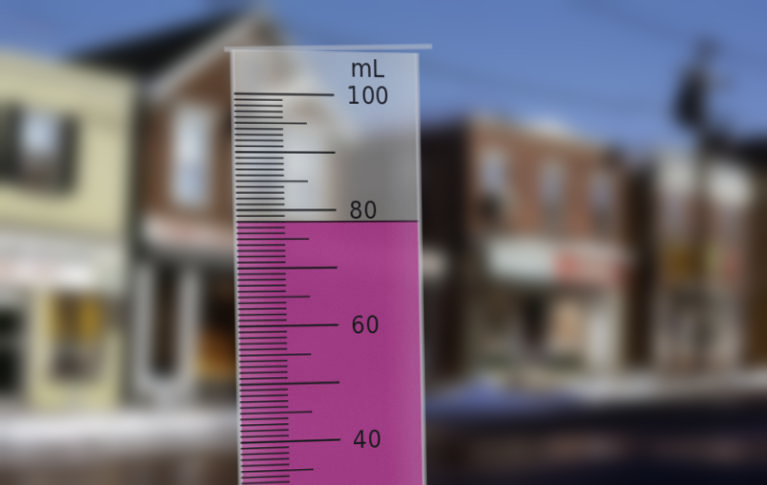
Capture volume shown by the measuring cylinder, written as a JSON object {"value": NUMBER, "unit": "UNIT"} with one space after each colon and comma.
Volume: {"value": 78, "unit": "mL"}
